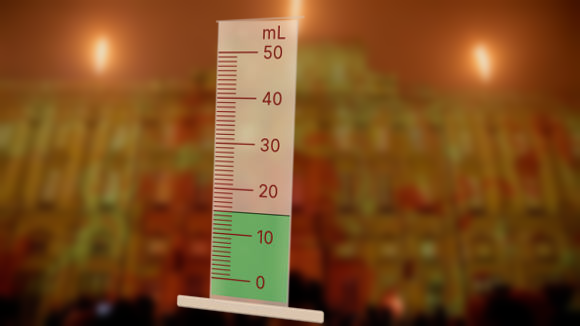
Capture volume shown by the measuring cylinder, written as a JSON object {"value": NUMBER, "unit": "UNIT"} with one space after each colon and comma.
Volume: {"value": 15, "unit": "mL"}
